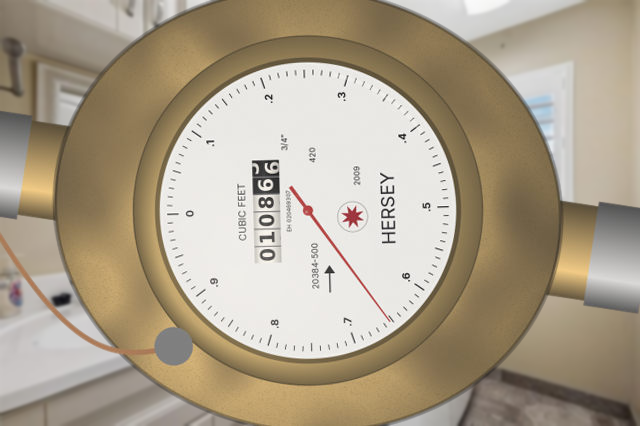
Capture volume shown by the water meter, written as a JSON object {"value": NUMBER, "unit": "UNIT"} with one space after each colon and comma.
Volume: {"value": 10865.65, "unit": "ft³"}
